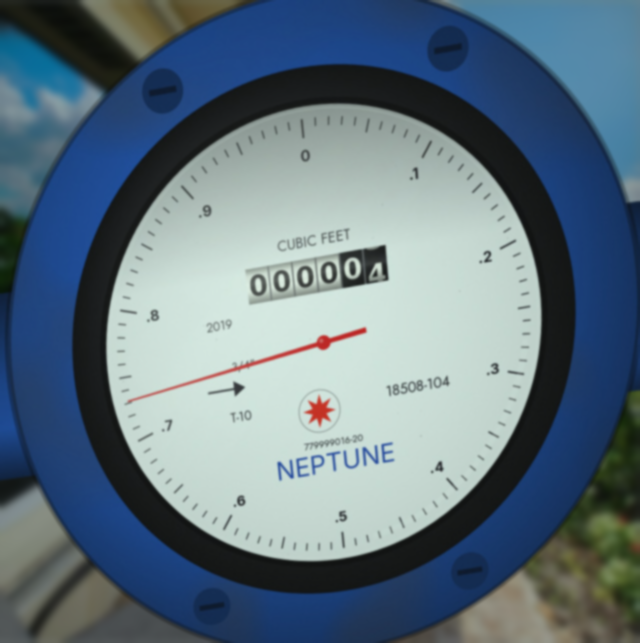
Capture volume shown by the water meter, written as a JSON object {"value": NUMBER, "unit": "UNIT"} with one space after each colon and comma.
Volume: {"value": 3.73, "unit": "ft³"}
